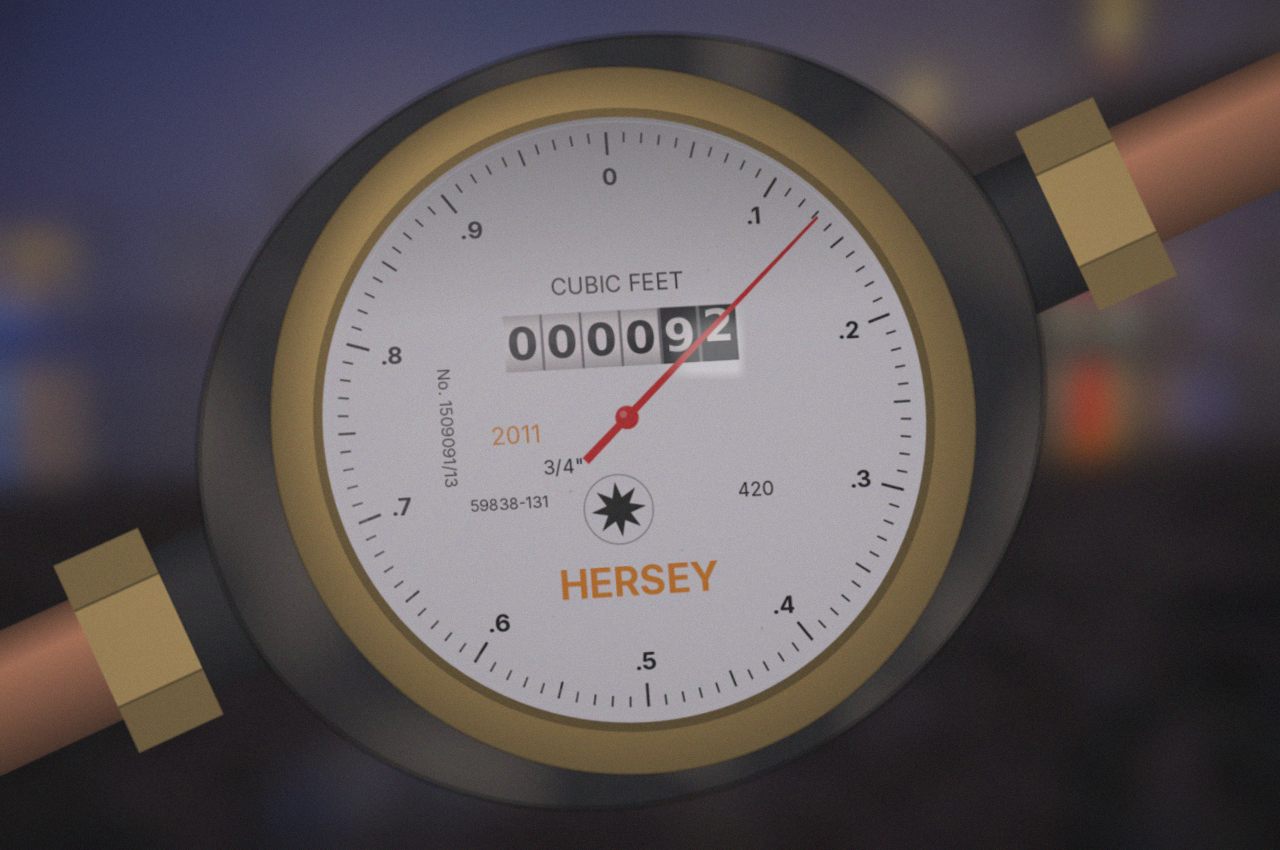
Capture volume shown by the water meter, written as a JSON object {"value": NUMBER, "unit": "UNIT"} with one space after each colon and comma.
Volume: {"value": 92.13, "unit": "ft³"}
